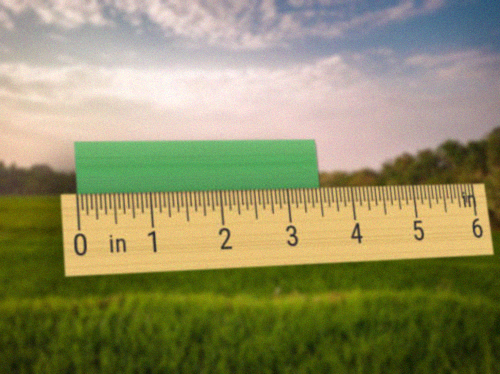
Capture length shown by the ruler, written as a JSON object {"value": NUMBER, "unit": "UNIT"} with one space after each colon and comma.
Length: {"value": 3.5, "unit": "in"}
